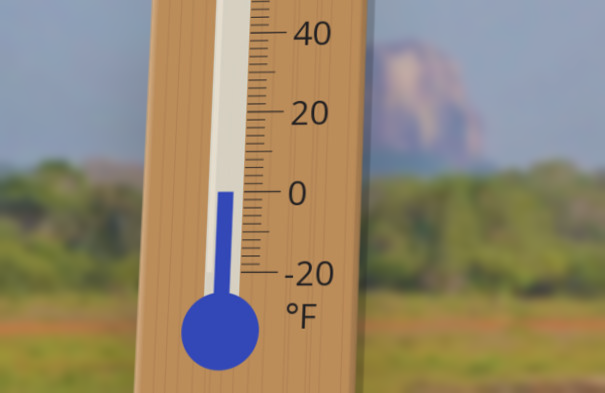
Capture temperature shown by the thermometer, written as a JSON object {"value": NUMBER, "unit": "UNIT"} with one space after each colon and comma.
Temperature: {"value": 0, "unit": "°F"}
